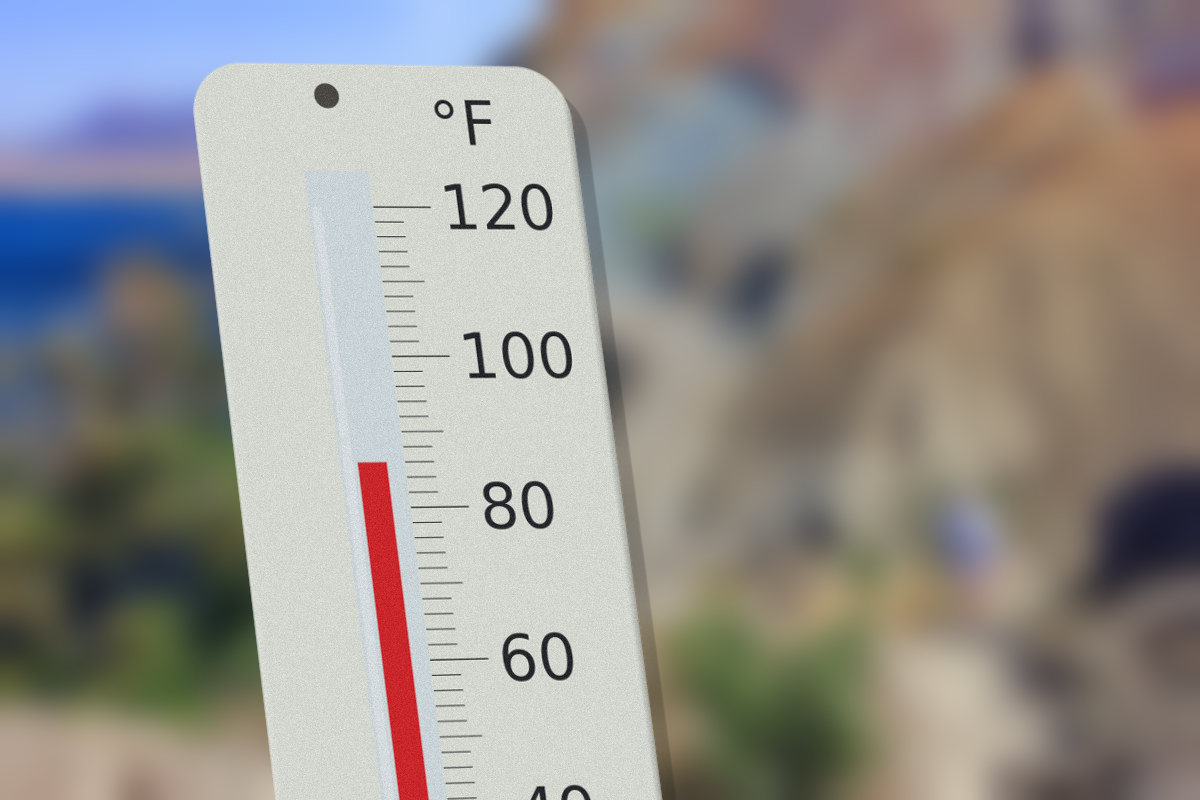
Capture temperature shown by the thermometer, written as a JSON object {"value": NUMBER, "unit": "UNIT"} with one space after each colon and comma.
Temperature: {"value": 86, "unit": "°F"}
